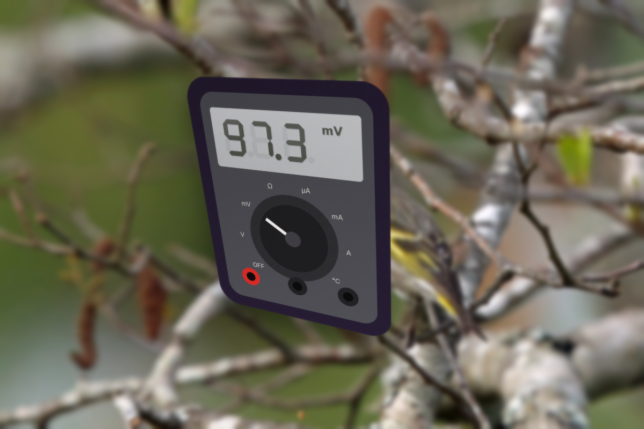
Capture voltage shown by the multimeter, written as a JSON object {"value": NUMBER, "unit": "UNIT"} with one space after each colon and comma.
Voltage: {"value": 97.3, "unit": "mV"}
